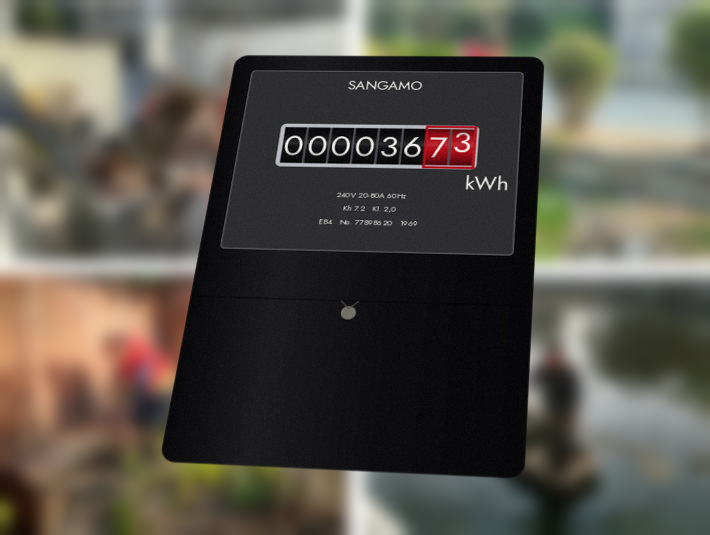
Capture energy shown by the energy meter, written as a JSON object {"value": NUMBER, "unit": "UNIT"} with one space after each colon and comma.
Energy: {"value": 36.73, "unit": "kWh"}
